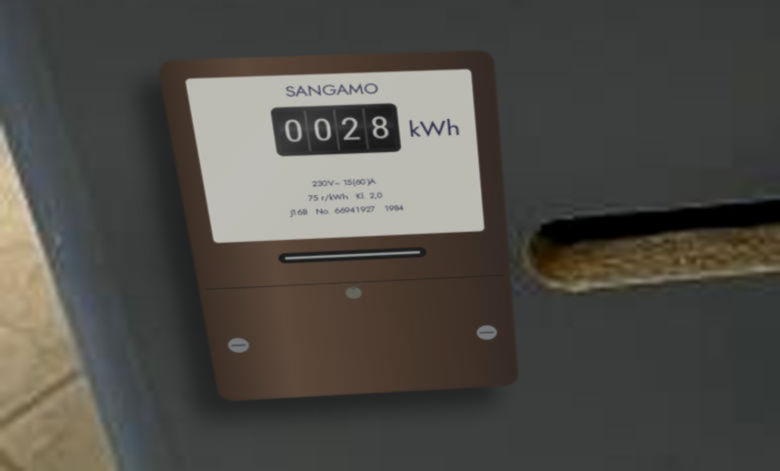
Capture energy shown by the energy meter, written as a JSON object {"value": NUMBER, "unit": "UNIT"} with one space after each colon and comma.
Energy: {"value": 28, "unit": "kWh"}
